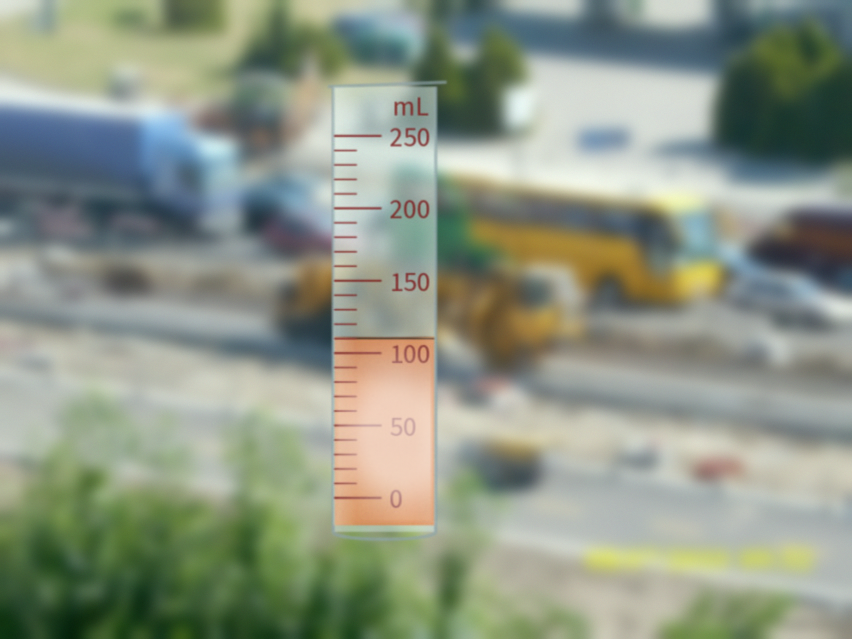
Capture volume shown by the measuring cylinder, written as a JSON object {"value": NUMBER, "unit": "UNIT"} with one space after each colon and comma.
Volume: {"value": 110, "unit": "mL"}
